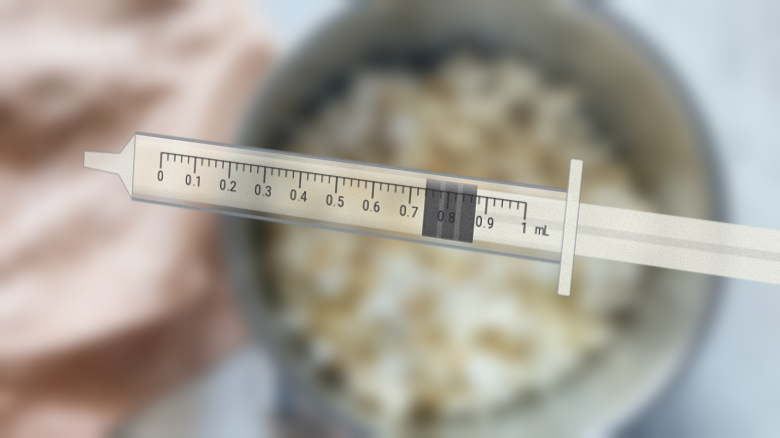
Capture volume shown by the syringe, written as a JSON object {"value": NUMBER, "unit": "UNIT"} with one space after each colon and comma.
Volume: {"value": 0.74, "unit": "mL"}
